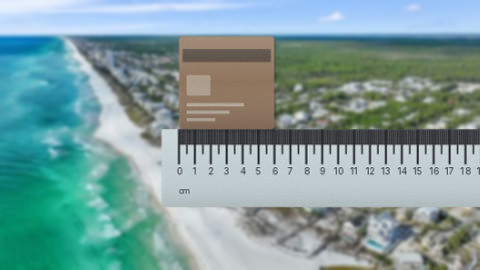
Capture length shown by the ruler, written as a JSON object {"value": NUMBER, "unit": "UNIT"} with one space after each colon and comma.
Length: {"value": 6, "unit": "cm"}
